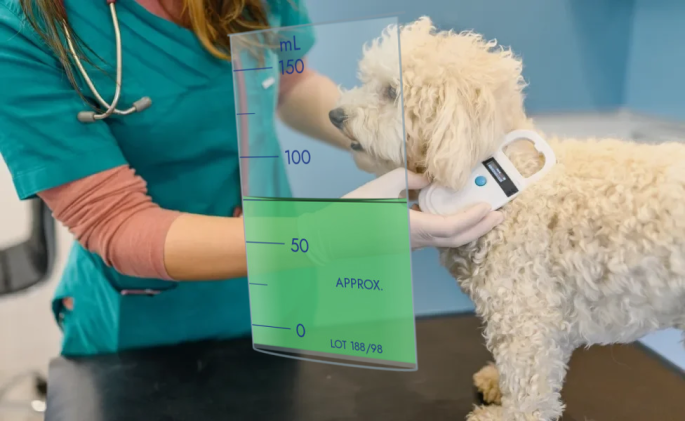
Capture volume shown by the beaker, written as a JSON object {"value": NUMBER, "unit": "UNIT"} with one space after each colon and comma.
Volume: {"value": 75, "unit": "mL"}
